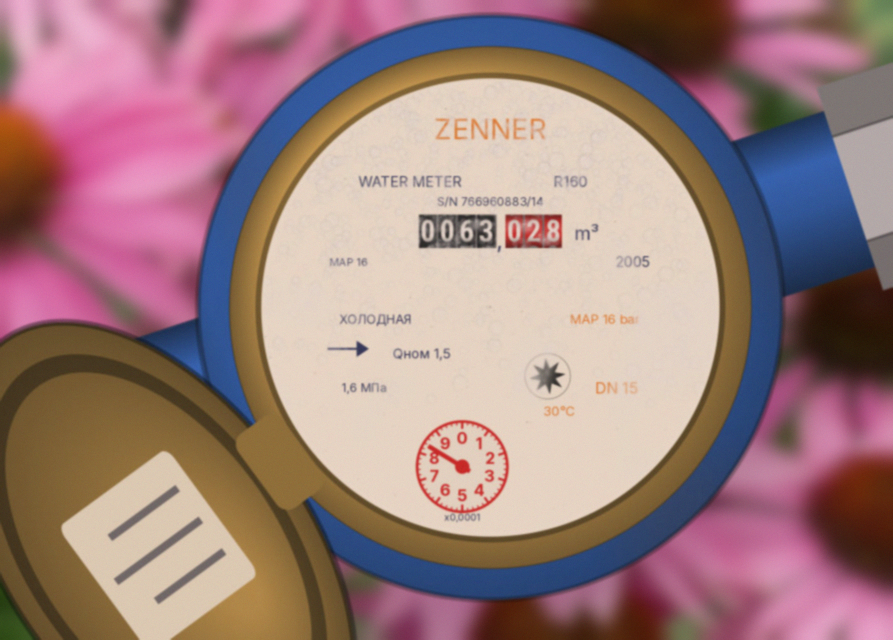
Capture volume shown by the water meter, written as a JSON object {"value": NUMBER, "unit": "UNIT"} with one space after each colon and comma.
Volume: {"value": 63.0288, "unit": "m³"}
